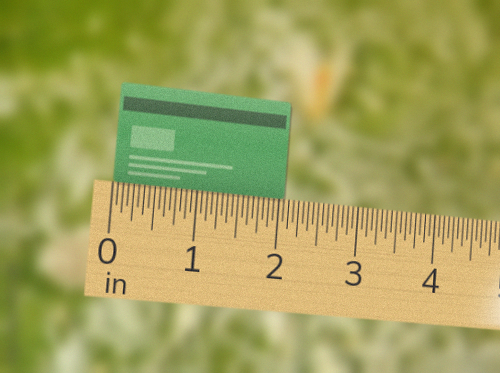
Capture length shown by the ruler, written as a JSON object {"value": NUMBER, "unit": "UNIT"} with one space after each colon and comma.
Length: {"value": 2.0625, "unit": "in"}
